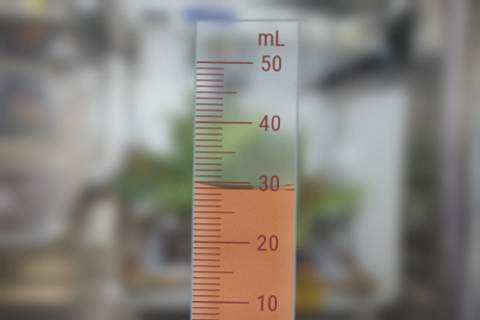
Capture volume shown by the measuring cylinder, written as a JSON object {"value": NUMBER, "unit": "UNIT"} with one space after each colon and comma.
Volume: {"value": 29, "unit": "mL"}
